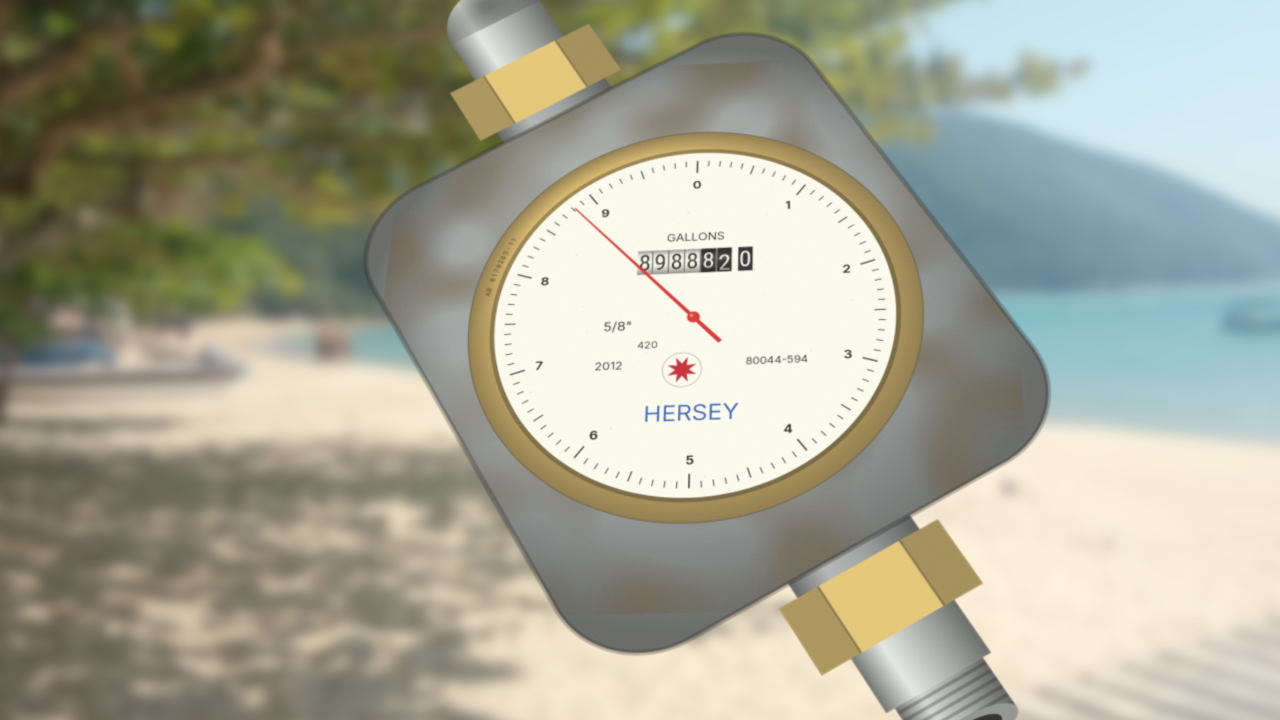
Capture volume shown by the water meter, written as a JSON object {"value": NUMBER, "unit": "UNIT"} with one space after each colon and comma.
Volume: {"value": 8988818.8, "unit": "gal"}
